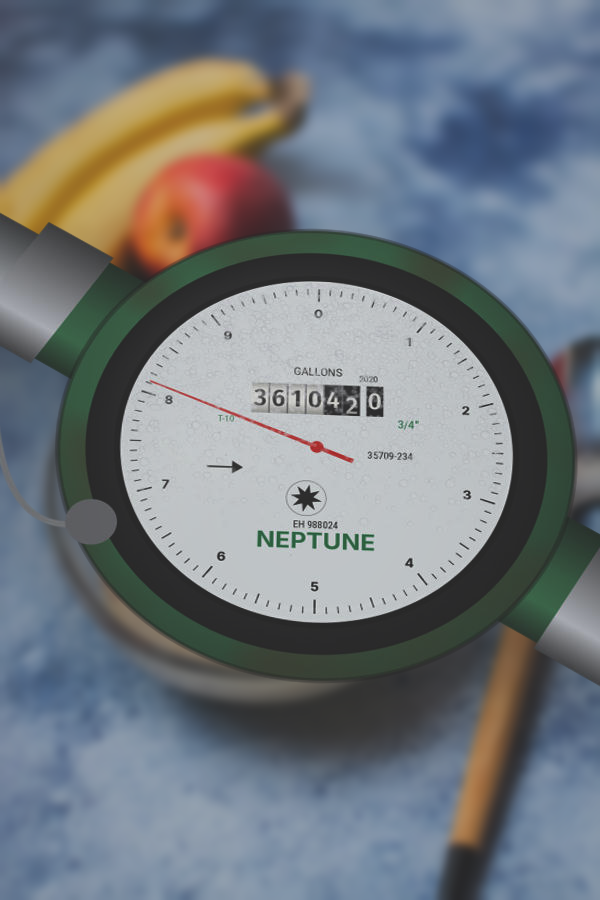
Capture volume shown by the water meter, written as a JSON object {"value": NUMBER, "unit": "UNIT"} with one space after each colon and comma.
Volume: {"value": 3610418.1, "unit": "gal"}
